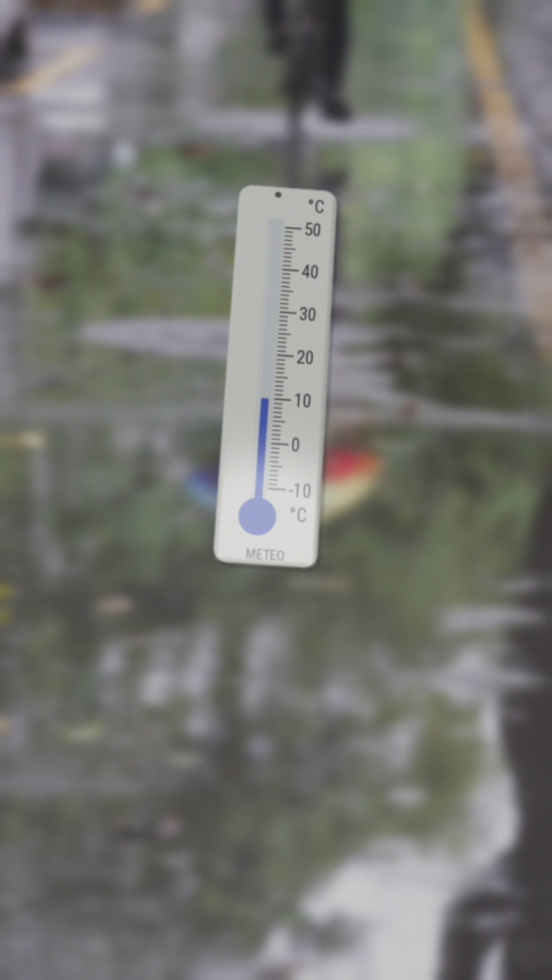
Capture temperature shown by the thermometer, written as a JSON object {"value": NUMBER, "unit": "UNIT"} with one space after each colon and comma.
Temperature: {"value": 10, "unit": "°C"}
